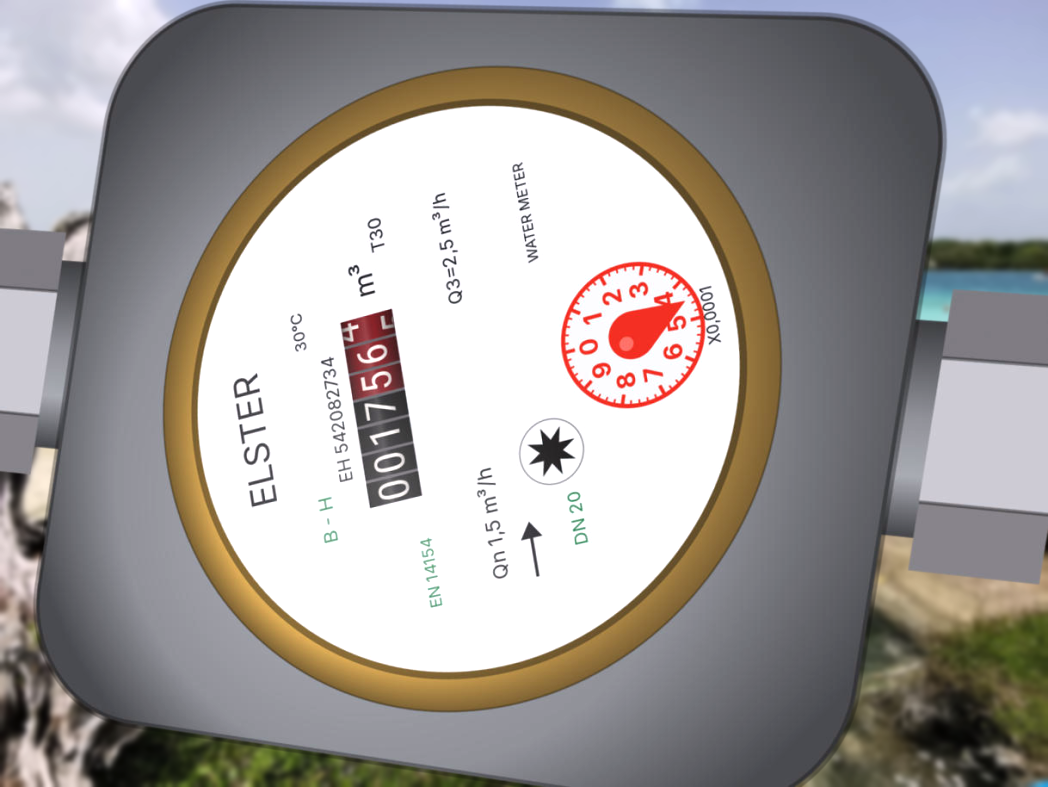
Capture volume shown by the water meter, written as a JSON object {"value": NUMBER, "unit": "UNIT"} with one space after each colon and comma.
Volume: {"value": 17.5644, "unit": "m³"}
